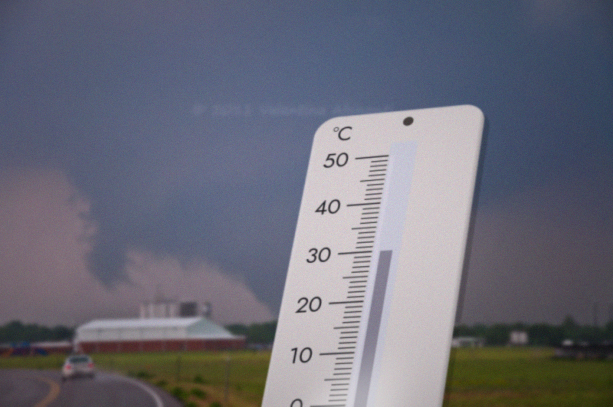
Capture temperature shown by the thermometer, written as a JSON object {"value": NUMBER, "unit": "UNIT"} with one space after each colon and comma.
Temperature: {"value": 30, "unit": "°C"}
